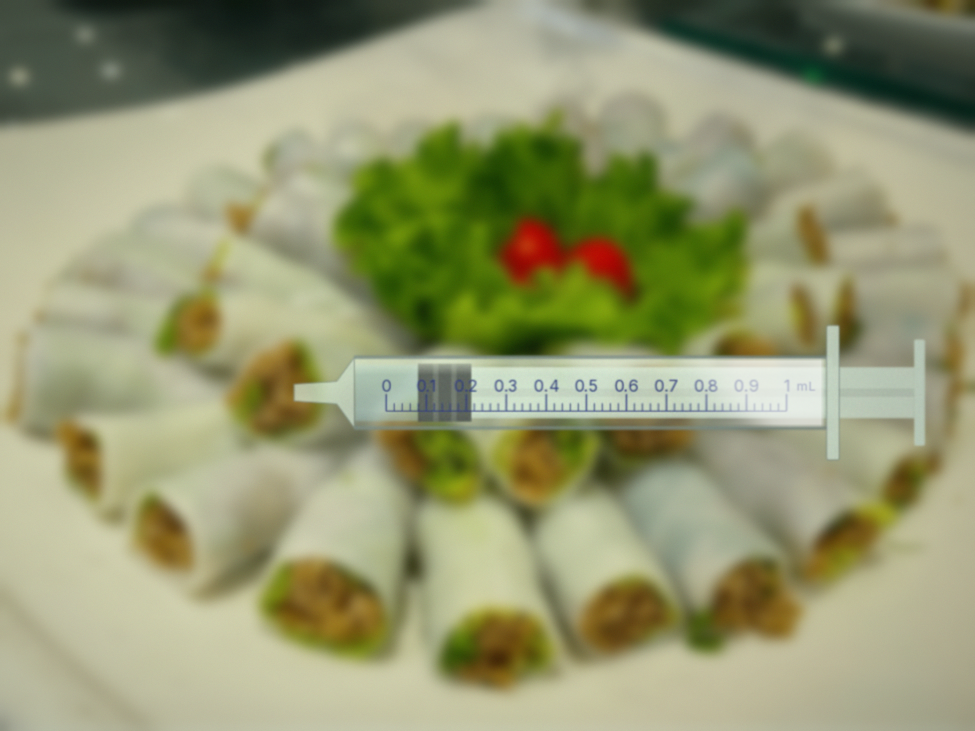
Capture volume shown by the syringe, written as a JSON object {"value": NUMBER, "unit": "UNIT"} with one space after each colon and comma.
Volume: {"value": 0.08, "unit": "mL"}
